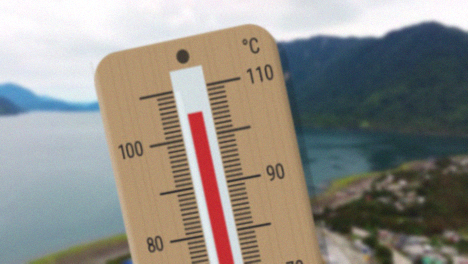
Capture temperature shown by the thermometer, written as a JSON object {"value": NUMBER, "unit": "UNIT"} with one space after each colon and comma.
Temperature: {"value": 105, "unit": "°C"}
